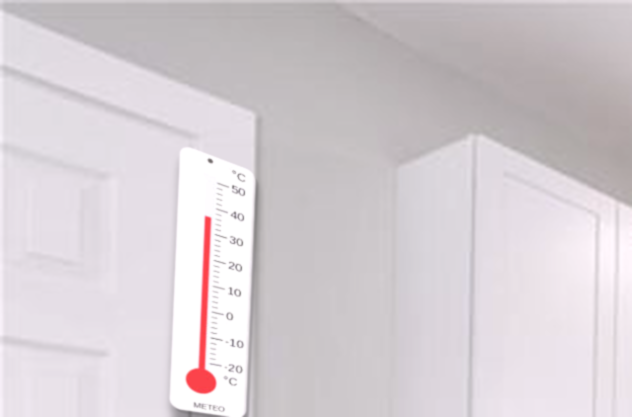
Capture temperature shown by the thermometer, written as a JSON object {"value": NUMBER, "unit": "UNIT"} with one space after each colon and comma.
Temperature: {"value": 36, "unit": "°C"}
